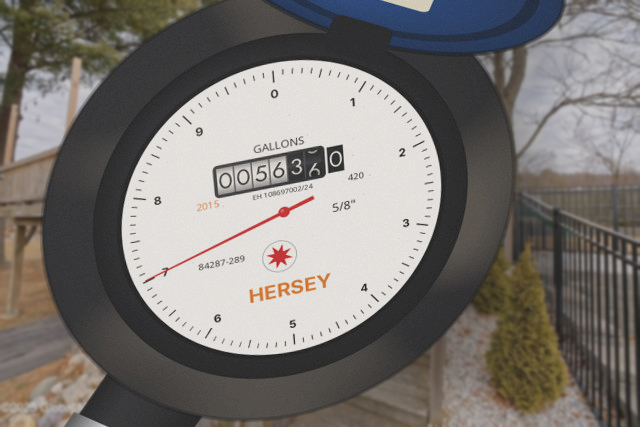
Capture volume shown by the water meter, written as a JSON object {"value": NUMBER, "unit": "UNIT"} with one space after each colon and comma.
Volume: {"value": 56357.0, "unit": "gal"}
